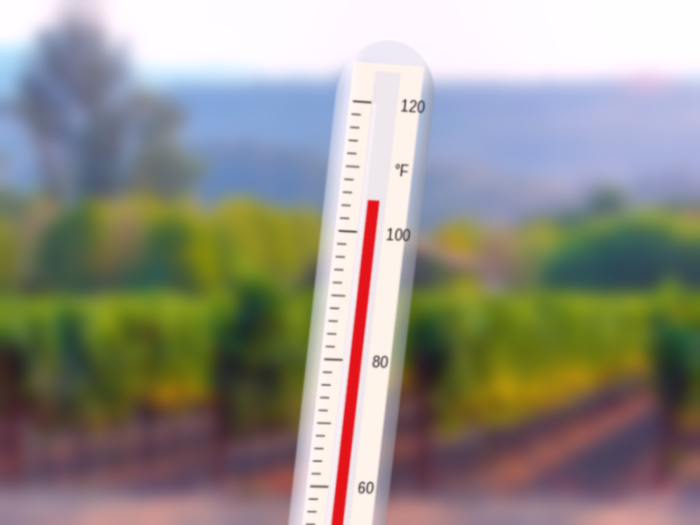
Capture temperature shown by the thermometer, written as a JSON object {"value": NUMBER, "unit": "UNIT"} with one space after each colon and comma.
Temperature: {"value": 105, "unit": "°F"}
